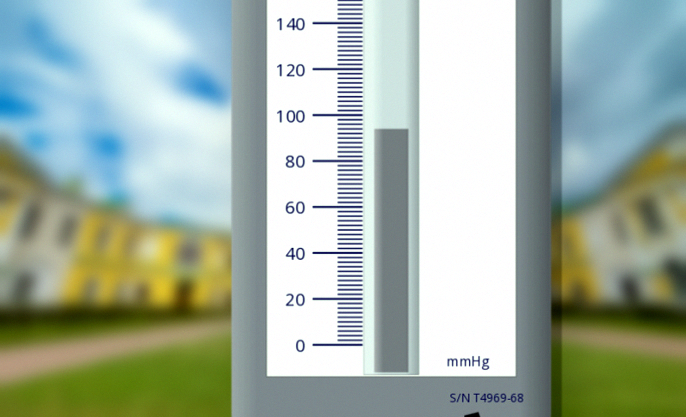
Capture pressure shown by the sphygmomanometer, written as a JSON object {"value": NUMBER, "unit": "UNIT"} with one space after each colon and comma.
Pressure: {"value": 94, "unit": "mmHg"}
